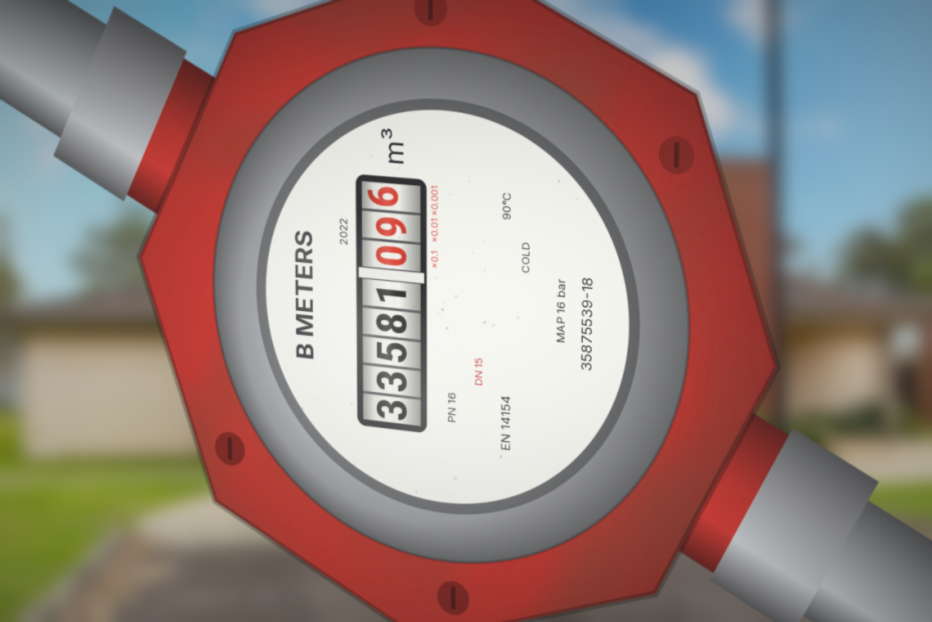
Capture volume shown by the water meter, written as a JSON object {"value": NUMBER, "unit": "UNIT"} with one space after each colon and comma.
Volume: {"value": 33581.096, "unit": "m³"}
